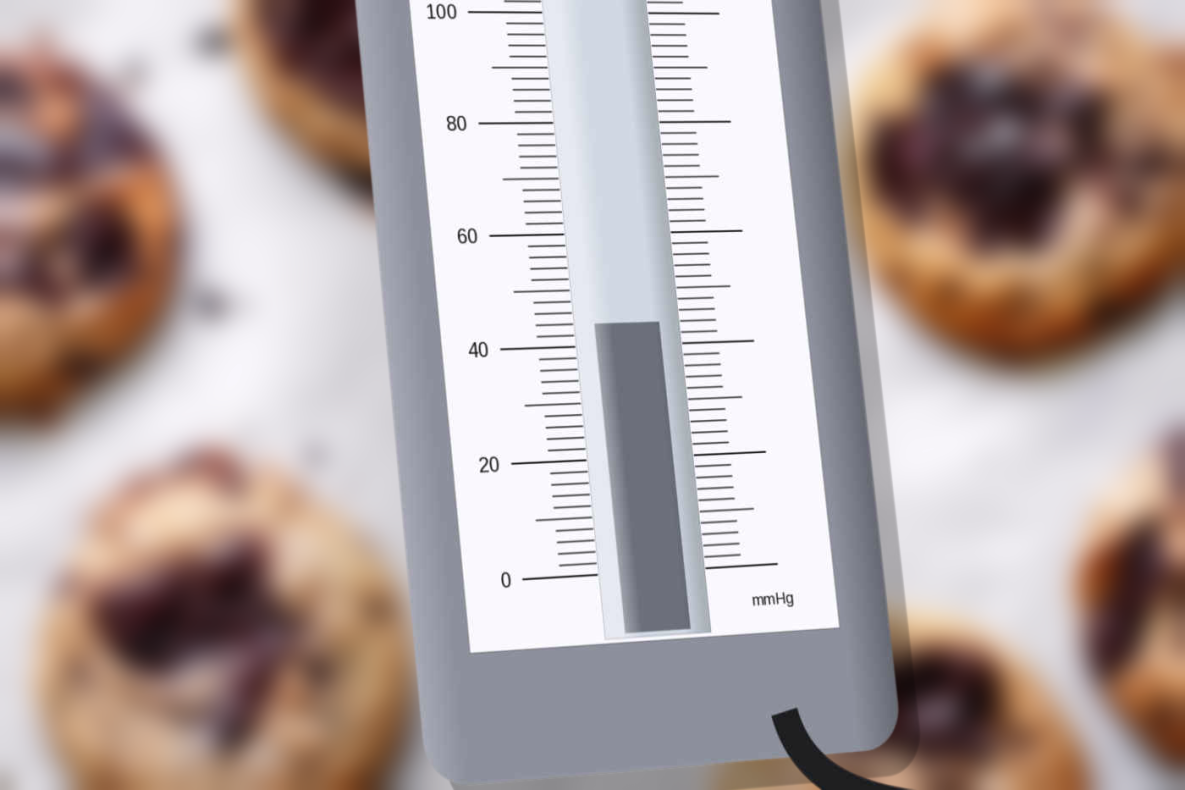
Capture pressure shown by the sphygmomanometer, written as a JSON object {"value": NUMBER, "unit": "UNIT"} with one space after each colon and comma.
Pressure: {"value": 44, "unit": "mmHg"}
